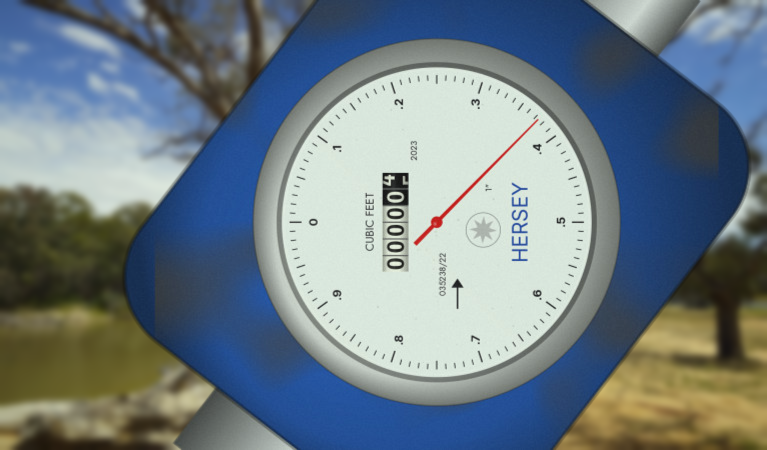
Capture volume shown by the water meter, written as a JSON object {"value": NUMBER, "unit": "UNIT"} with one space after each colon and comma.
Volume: {"value": 4.37, "unit": "ft³"}
